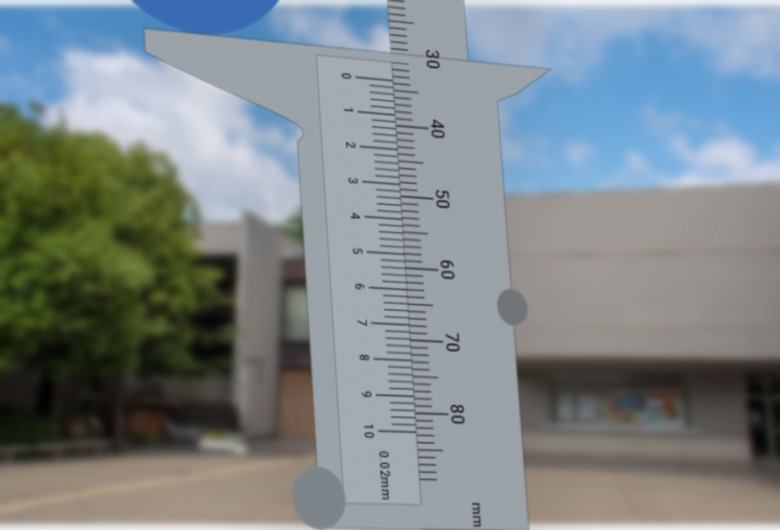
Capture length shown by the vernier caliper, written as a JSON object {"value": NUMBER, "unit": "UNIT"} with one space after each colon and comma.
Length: {"value": 33.6, "unit": "mm"}
